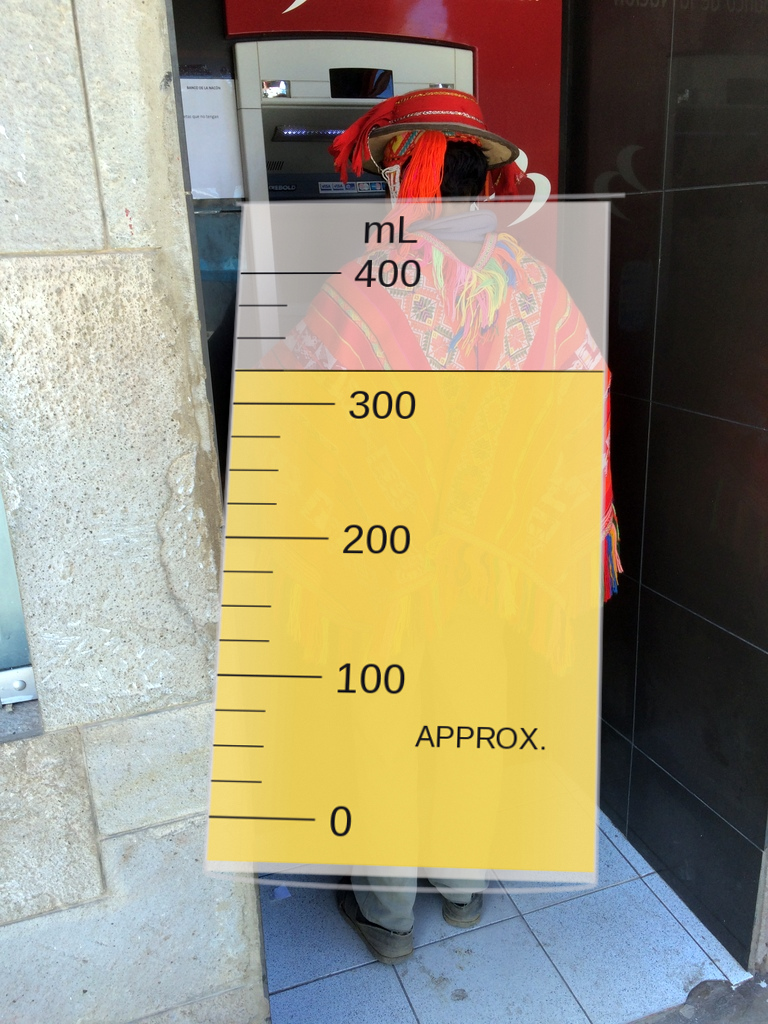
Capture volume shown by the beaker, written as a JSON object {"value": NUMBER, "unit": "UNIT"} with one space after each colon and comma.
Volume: {"value": 325, "unit": "mL"}
